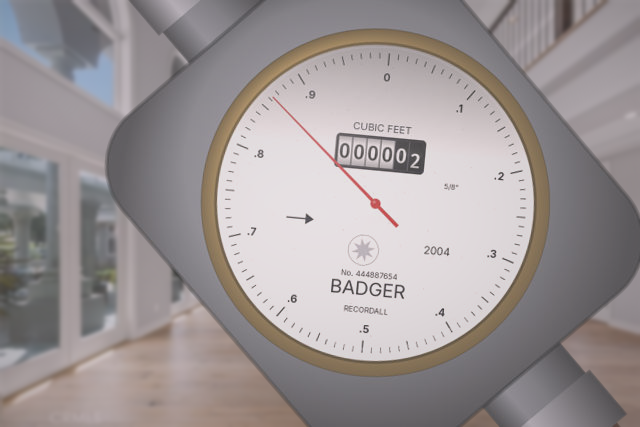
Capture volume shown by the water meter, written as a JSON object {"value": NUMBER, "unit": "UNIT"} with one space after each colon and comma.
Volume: {"value": 1.86, "unit": "ft³"}
